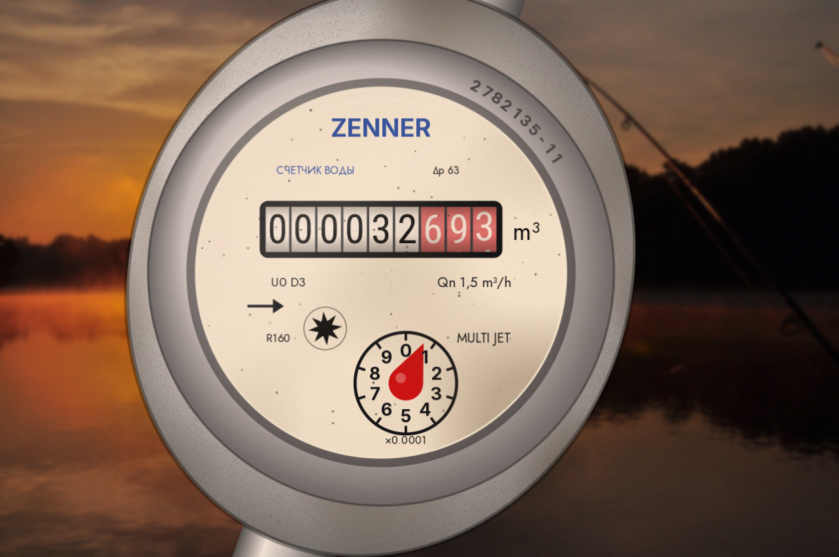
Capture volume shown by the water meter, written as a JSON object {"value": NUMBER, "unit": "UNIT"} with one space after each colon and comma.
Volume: {"value": 32.6930, "unit": "m³"}
